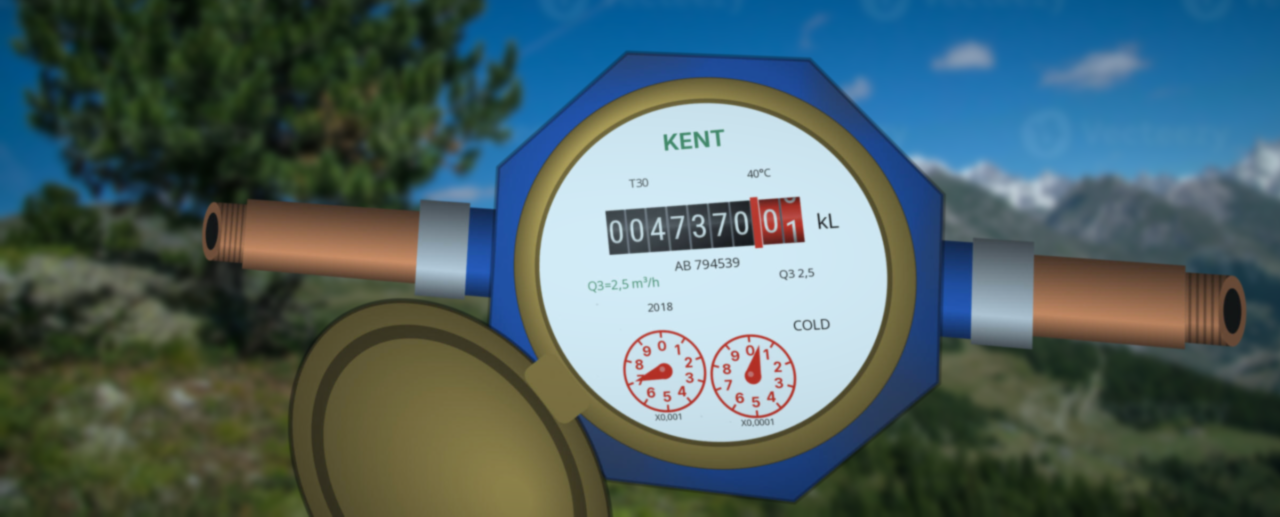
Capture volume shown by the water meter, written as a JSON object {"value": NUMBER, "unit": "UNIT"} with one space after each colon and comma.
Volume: {"value": 47370.0070, "unit": "kL"}
